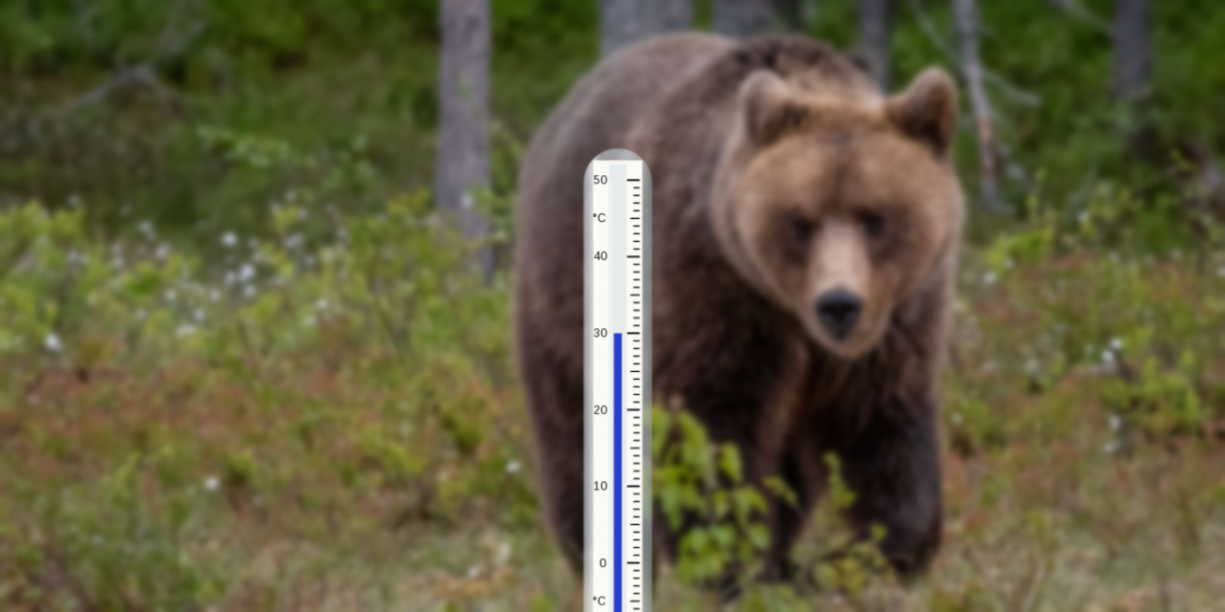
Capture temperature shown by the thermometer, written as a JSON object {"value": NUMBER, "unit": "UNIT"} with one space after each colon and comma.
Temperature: {"value": 30, "unit": "°C"}
